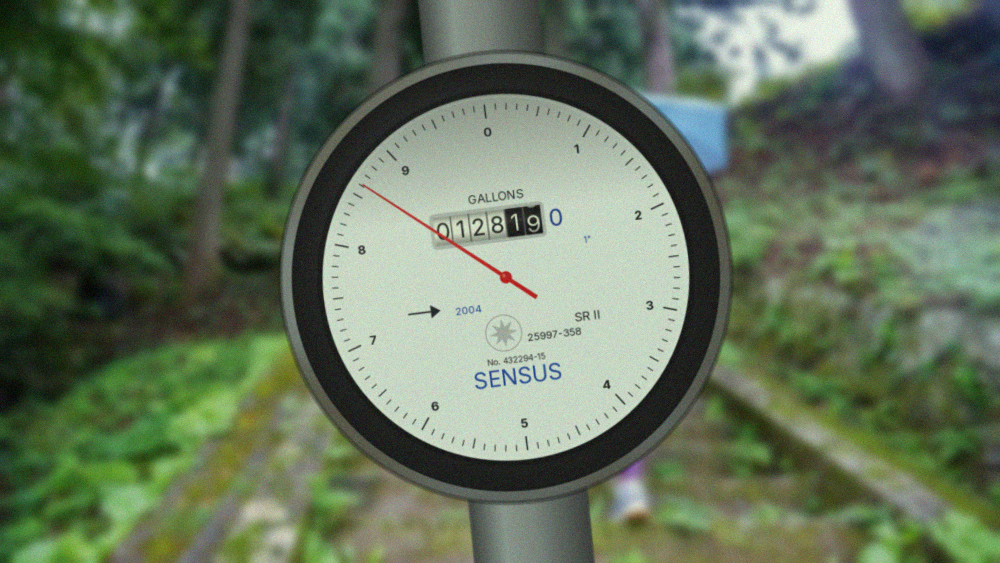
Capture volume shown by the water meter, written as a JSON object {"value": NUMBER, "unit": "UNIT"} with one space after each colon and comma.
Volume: {"value": 128188.6, "unit": "gal"}
